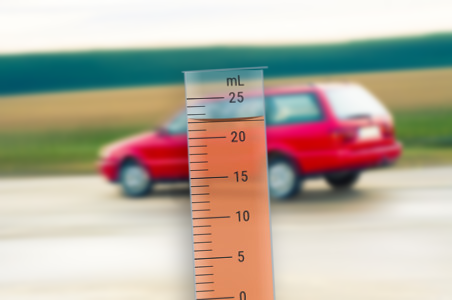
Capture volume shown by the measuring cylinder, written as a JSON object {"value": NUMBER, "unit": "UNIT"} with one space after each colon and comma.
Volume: {"value": 22, "unit": "mL"}
